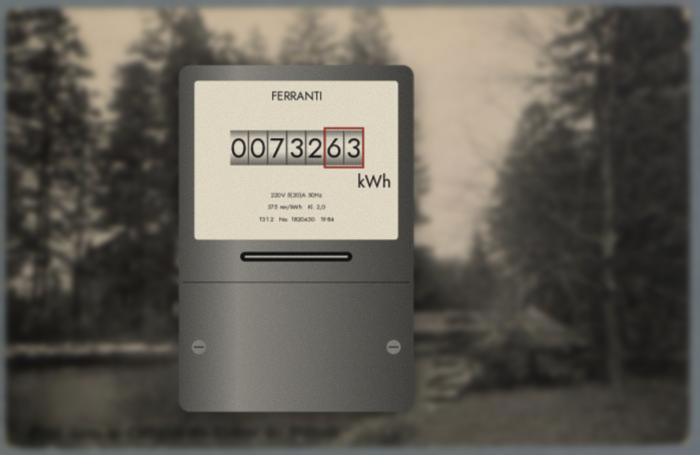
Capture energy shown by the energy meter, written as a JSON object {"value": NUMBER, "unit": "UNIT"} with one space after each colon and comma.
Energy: {"value": 732.63, "unit": "kWh"}
